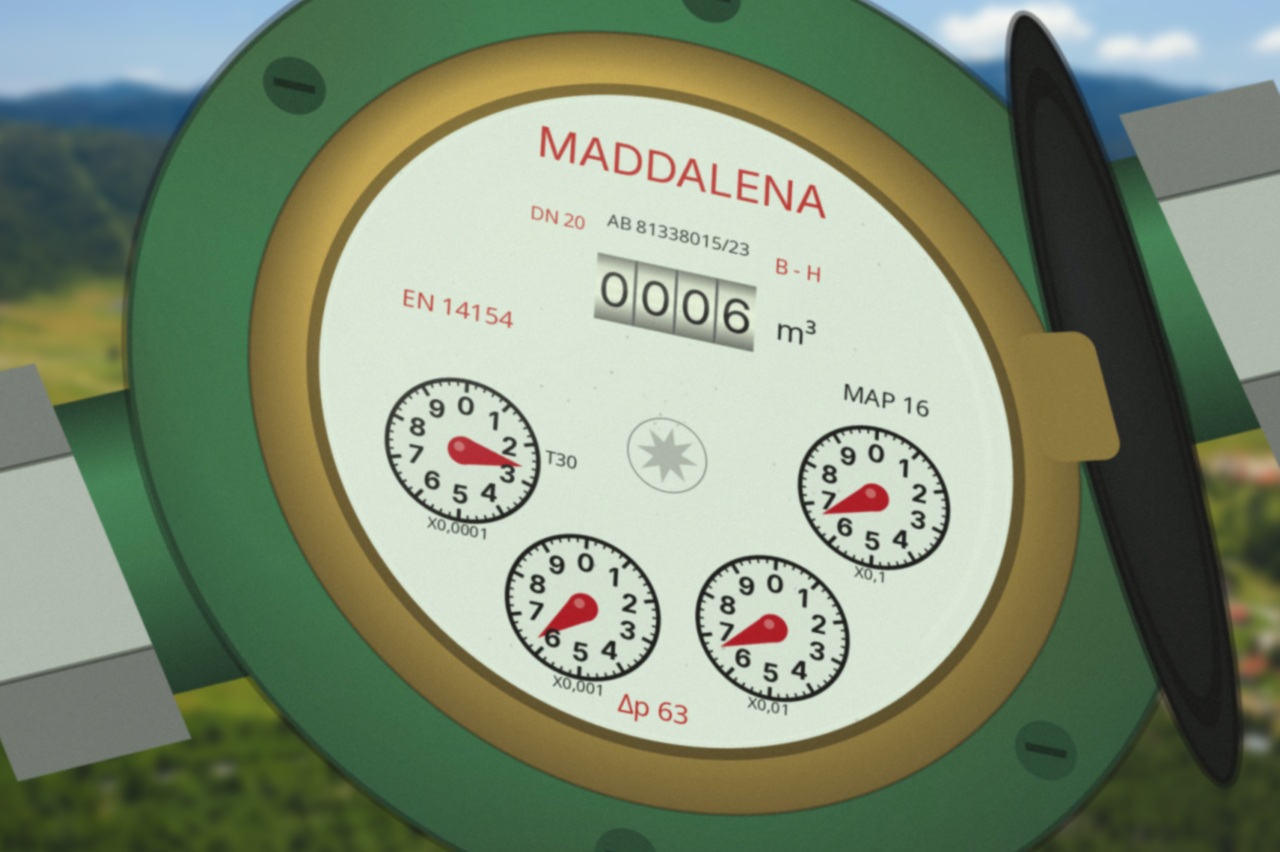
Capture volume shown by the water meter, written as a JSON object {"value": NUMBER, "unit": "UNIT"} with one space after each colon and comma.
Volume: {"value": 6.6662, "unit": "m³"}
